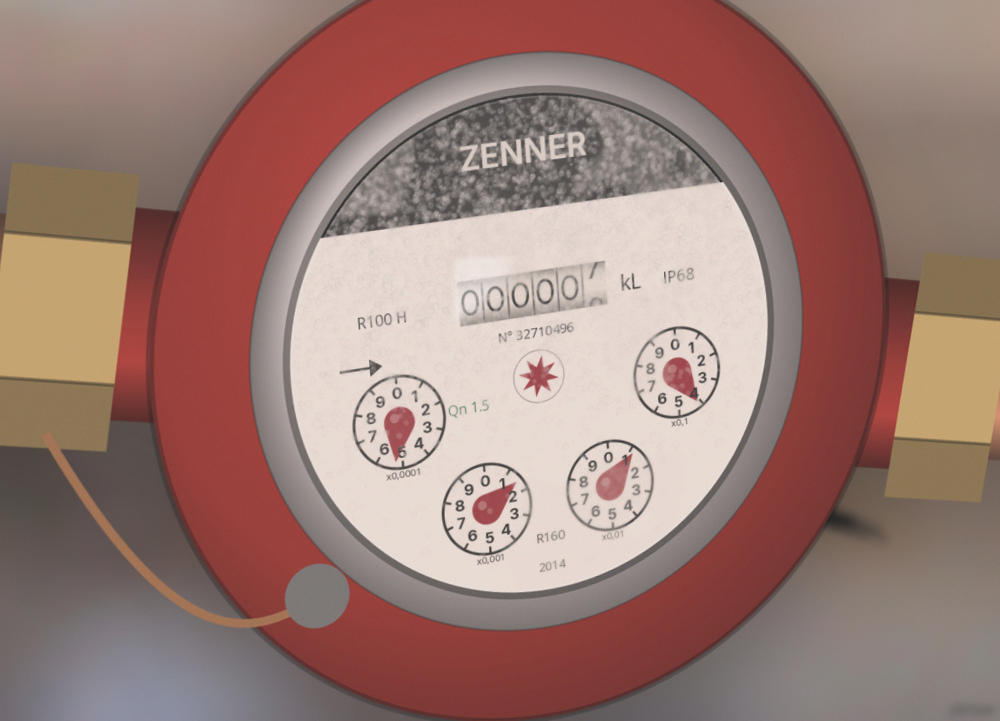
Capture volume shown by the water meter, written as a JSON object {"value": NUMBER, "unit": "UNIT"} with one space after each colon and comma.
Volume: {"value": 7.4115, "unit": "kL"}
